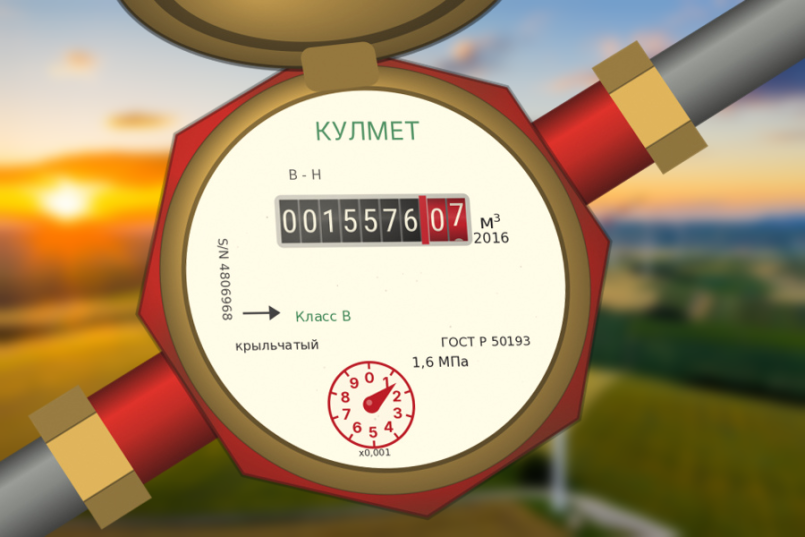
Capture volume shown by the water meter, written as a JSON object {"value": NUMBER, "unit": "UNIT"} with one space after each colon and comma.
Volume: {"value": 15576.071, "unit": "m³"}
